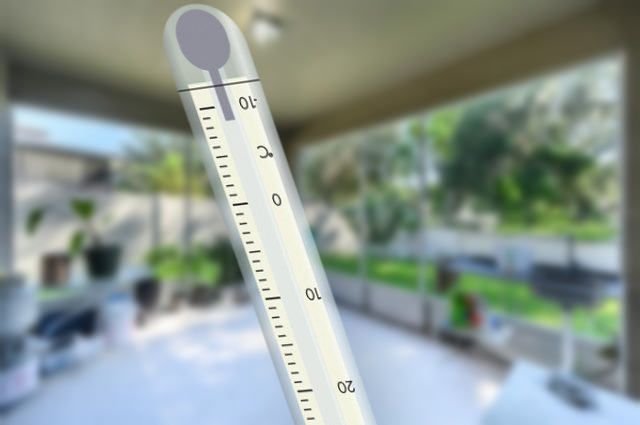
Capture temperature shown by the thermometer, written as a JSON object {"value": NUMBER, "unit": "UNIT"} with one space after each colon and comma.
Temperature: {"value": -8.5, "unit": "°C"}
